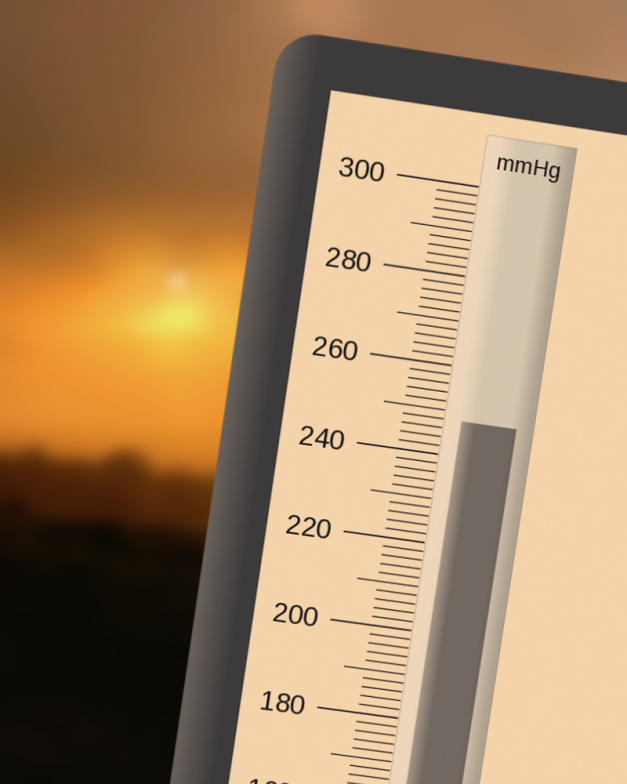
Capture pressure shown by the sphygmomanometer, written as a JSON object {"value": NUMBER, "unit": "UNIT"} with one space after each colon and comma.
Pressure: {"value": 248, "unit": "mmHg"}
